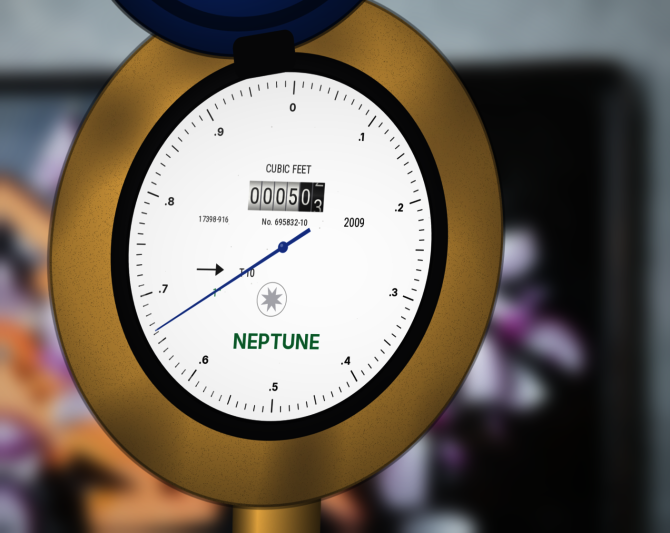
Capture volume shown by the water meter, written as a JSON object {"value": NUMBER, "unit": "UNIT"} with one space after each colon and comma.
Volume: {"value": 502.66, "unit": "ft³"}
